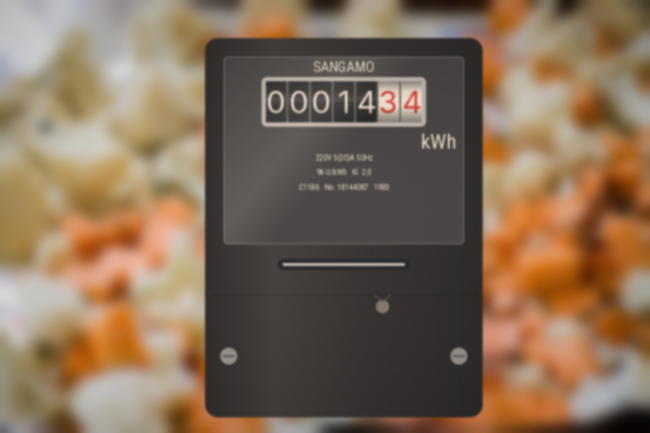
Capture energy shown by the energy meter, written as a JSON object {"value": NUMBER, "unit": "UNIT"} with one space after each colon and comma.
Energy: {"value": 14.34, "unit": "kWh"}
